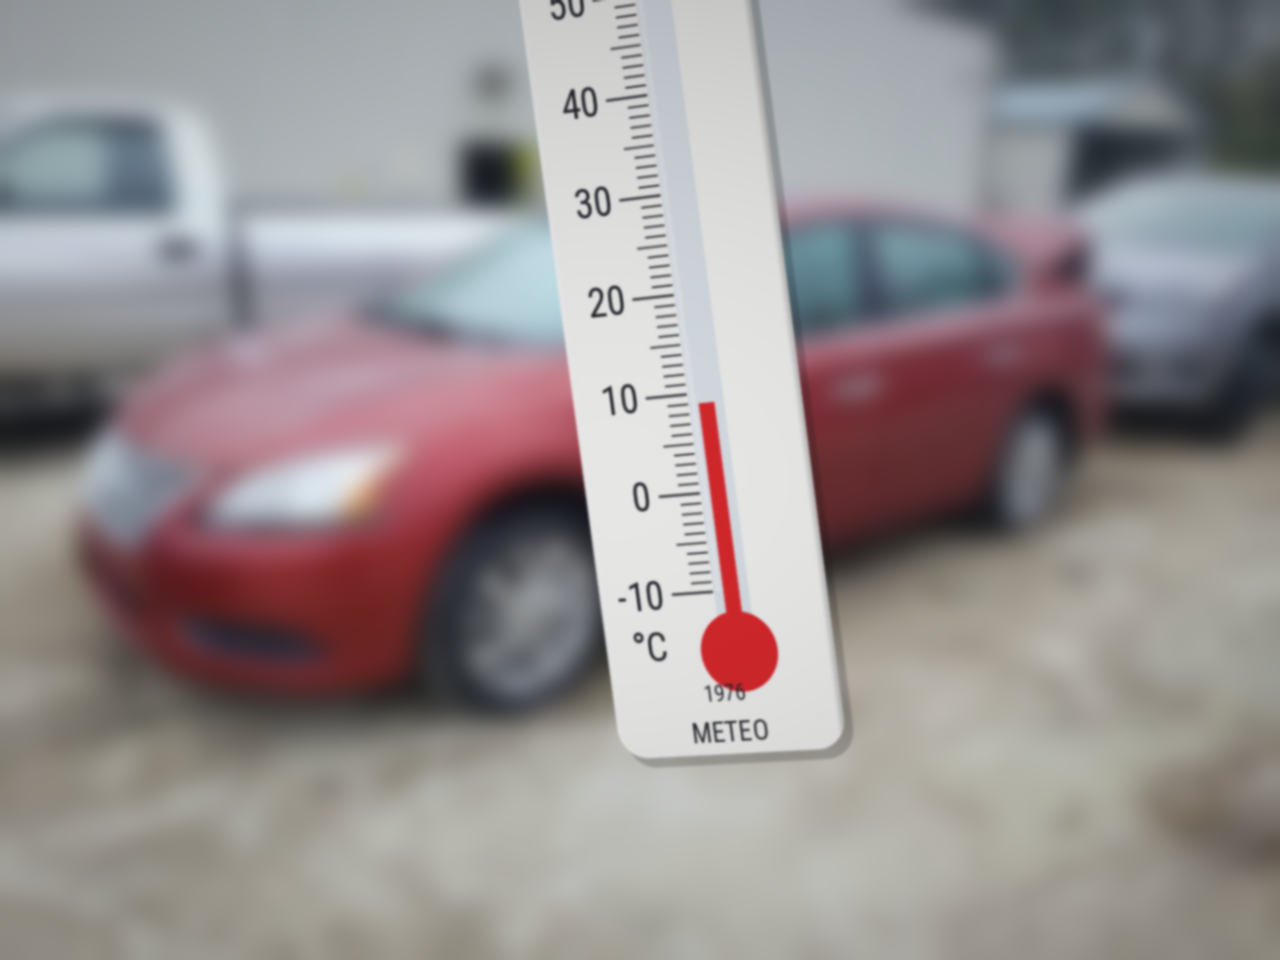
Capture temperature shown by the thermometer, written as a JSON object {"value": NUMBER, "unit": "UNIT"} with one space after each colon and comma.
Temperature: {"value": 9, "unit": "°C"}
